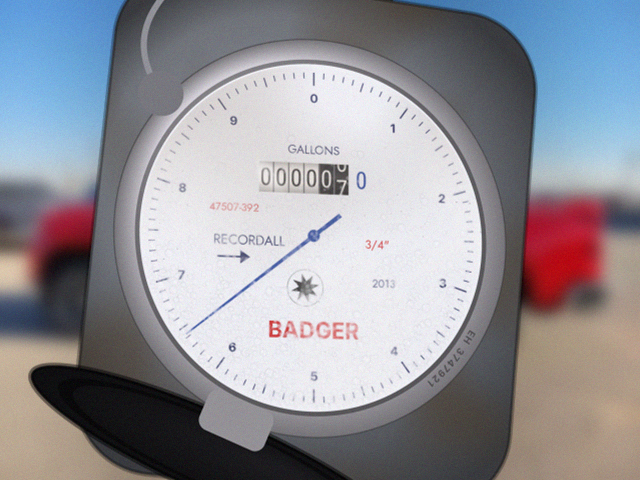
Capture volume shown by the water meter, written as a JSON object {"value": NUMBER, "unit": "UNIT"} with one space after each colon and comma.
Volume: {"value": 66.4, "unit": "gal"}
